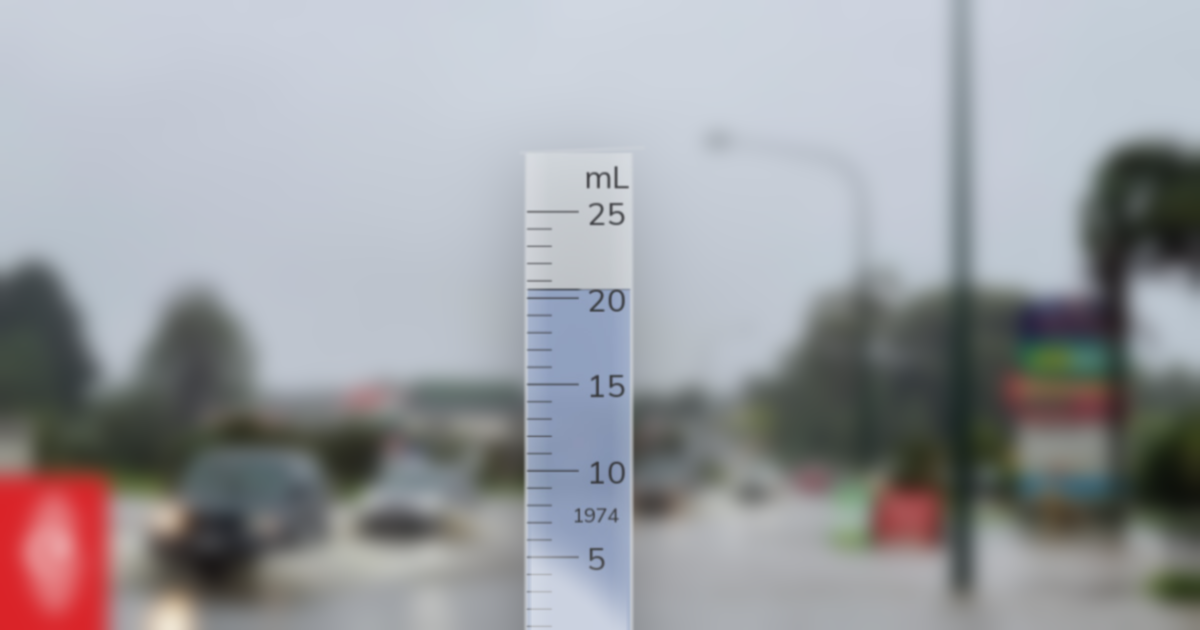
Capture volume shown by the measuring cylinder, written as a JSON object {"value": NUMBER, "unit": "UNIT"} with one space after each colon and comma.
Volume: {"value": 20.5, "unit": "mL"}
